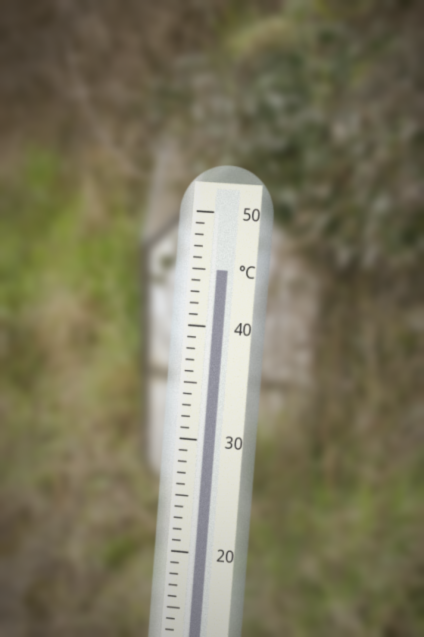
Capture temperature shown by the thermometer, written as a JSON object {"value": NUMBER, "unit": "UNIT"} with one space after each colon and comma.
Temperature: {"value": 45, "unit": "°C"}
